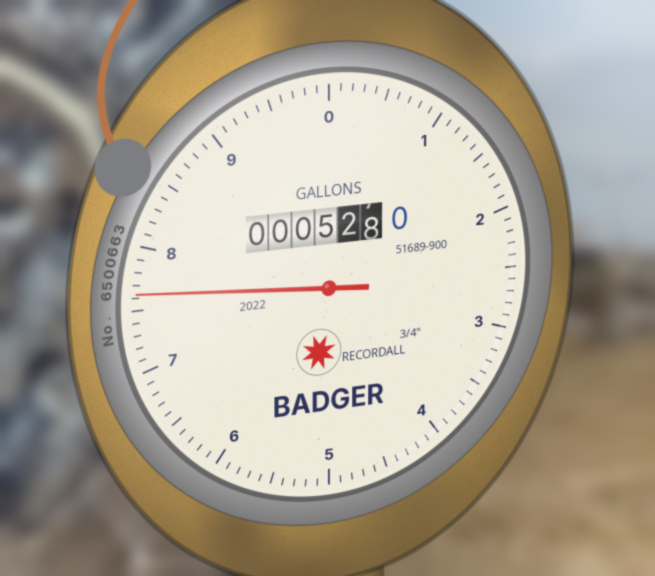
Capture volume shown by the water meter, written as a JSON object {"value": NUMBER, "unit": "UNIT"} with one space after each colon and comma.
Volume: {"value": 5277.6, "unit": "gal"}
